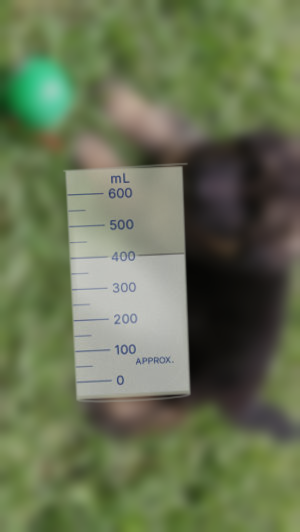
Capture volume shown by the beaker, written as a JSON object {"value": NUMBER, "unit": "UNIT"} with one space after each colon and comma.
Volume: {"value": 400, "unit": "mL"}
